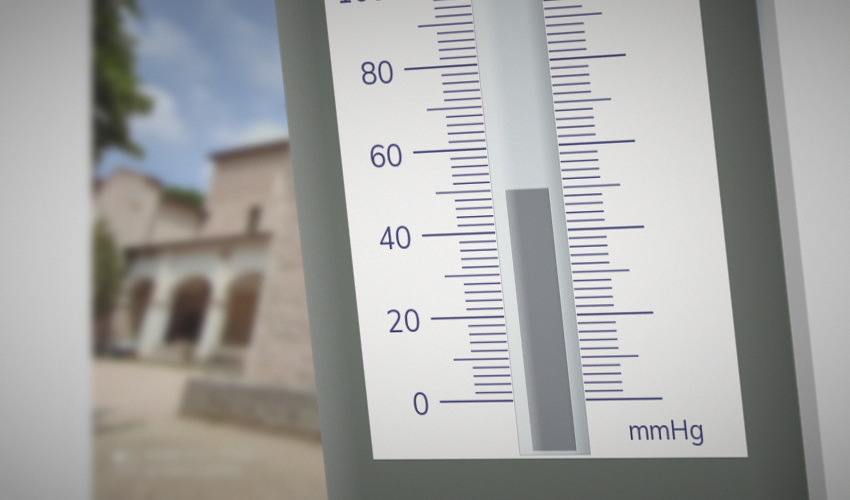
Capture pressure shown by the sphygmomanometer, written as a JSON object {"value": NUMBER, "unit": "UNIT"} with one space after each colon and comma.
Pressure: {"value": 50, "unit": "mmHg"}
